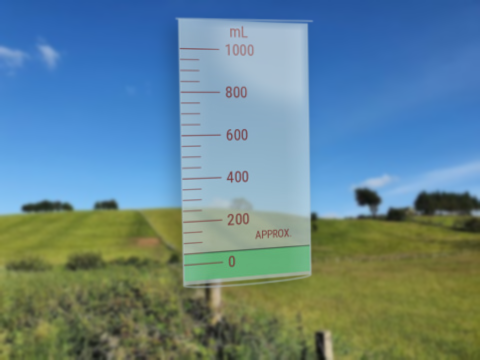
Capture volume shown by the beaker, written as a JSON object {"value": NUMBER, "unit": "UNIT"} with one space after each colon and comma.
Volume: {"value": 50, "unit": "mL"}
